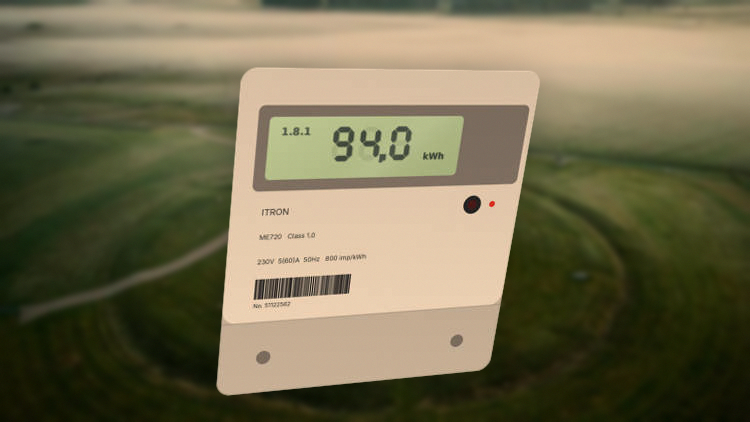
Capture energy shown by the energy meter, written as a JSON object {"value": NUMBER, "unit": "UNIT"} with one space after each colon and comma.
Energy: {"value": 94.0, "unit": "kWh"}
